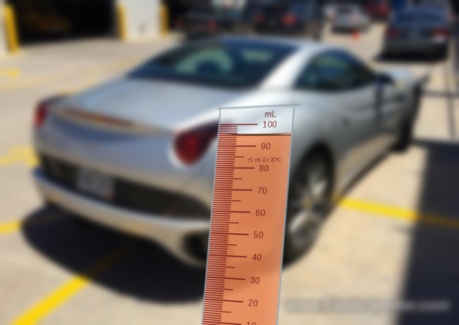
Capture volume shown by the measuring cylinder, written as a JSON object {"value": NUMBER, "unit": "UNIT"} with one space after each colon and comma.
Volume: {"value": 95, "unit": "mL"}
